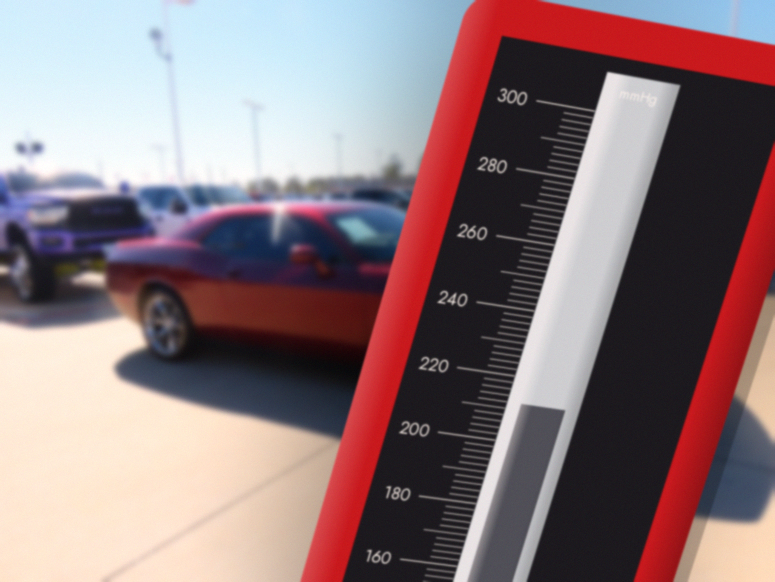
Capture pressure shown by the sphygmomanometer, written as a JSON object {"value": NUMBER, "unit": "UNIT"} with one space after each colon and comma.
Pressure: {"value": 212, "unit": "mmHg"}
